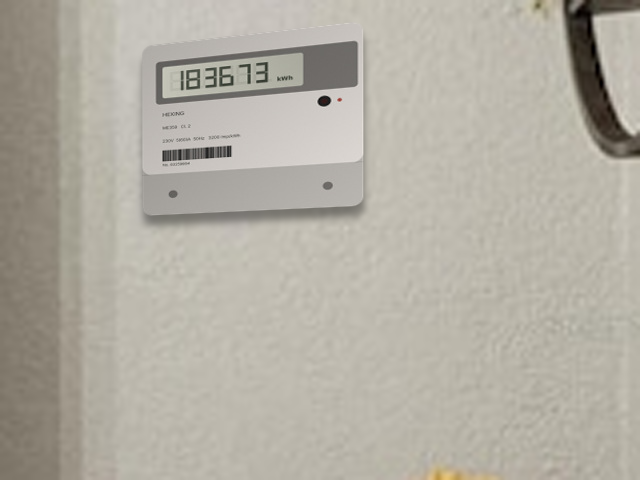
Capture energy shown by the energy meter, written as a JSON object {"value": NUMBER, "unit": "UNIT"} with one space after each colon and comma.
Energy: {"value": 183673, "unit": "kWh"}
